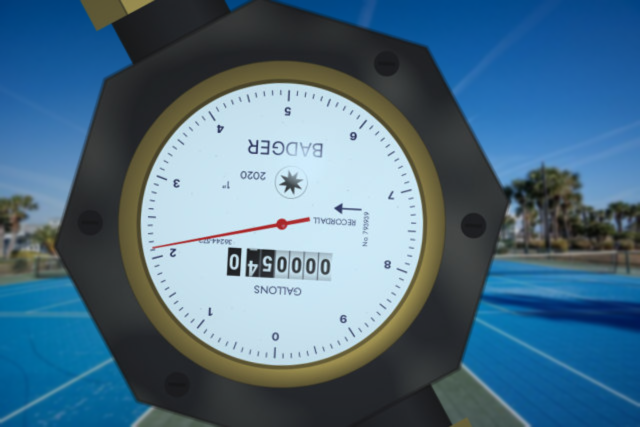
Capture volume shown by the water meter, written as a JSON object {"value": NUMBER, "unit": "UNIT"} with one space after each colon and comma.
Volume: {"value": 542.1, "unit": "gal"}
